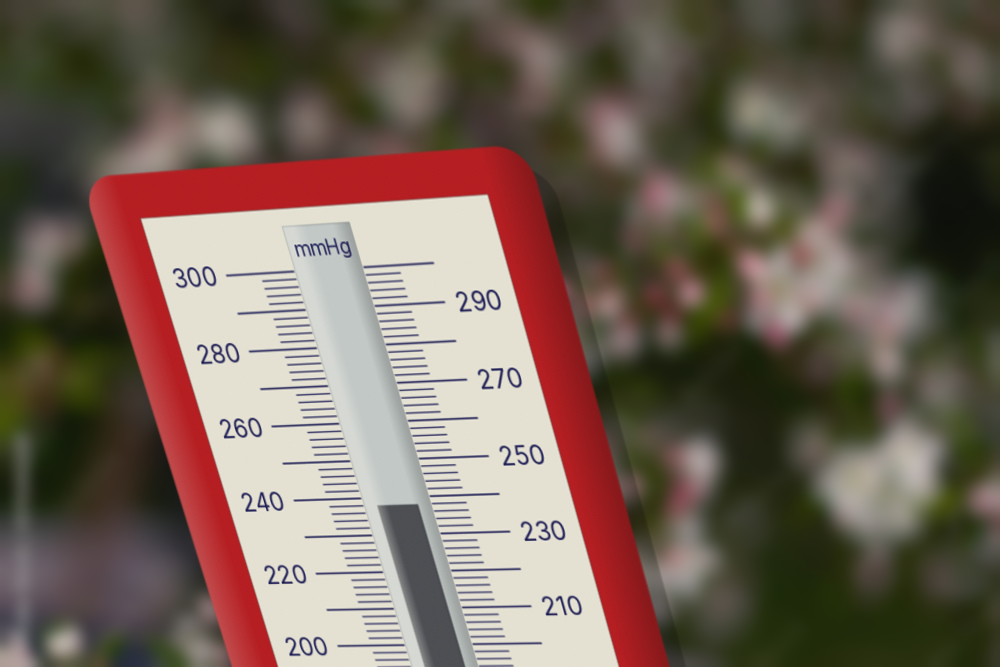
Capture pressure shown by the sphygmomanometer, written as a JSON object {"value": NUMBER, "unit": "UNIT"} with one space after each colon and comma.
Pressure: {"value": 238, "unit": "mmHg"}
